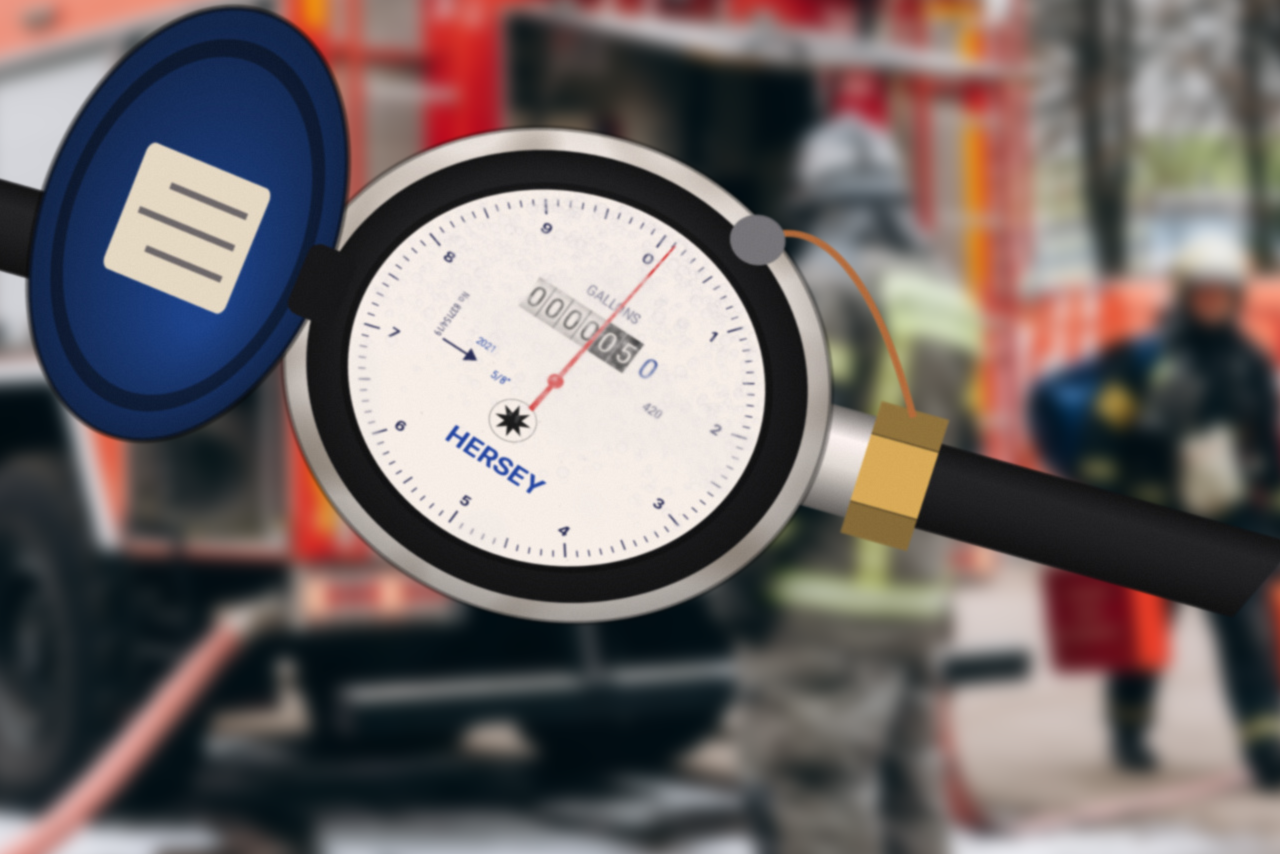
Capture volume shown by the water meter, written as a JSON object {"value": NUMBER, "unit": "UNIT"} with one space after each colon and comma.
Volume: {"value": 50.1, "unit": "gal"}
